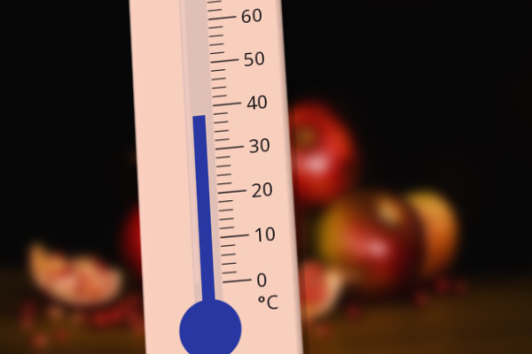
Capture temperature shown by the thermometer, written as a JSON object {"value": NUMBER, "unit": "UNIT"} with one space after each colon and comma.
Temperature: {"value": 38, "unit": "°C"}
